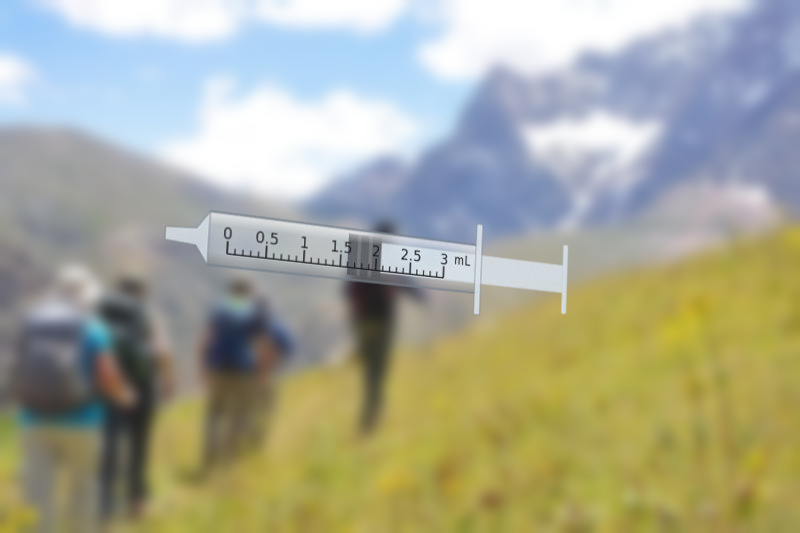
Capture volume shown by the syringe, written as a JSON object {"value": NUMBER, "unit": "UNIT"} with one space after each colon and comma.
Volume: {"value": 1.6, "unit": "mL"}
